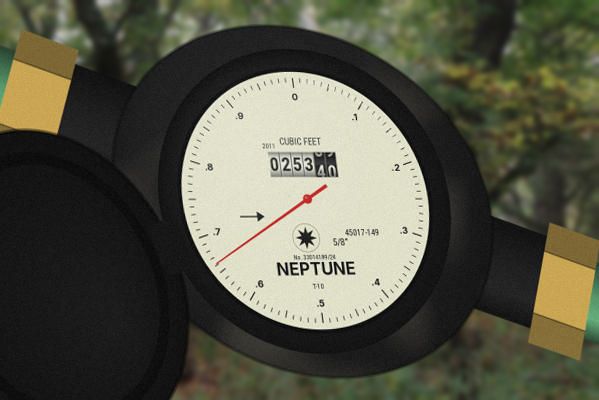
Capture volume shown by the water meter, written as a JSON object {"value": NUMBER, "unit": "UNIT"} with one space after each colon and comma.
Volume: {"value": 25339.66, "unit": "ft³"}
